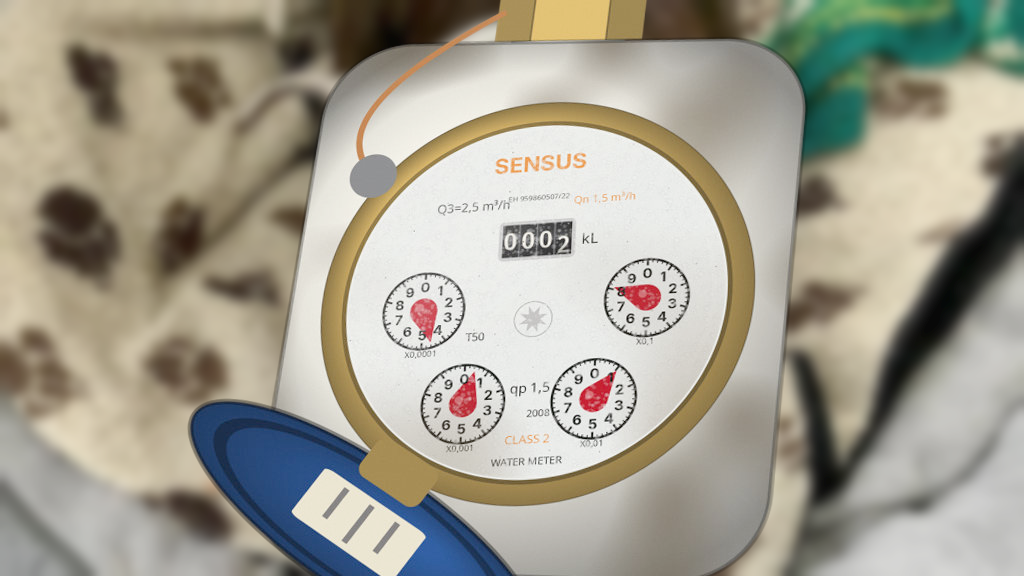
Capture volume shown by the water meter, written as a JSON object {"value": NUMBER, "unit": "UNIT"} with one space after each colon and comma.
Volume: {"value": 1.8104, "unit": "kL"}
